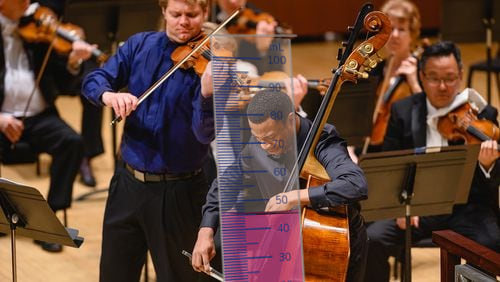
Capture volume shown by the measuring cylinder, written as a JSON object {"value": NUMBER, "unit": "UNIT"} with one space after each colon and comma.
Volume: {"value": 45, "unit": "mL"}
